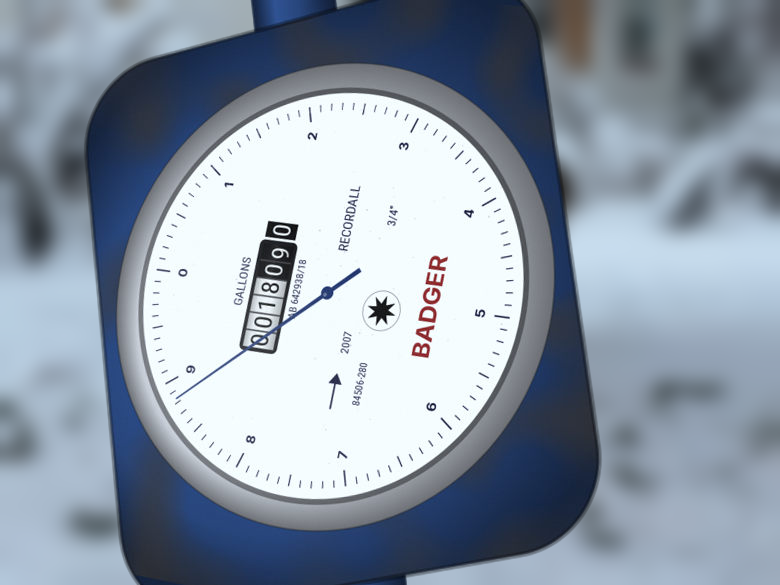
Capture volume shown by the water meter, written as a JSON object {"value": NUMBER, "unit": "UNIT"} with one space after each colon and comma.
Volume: {"value": 18088.8, "unit": "gal"}
